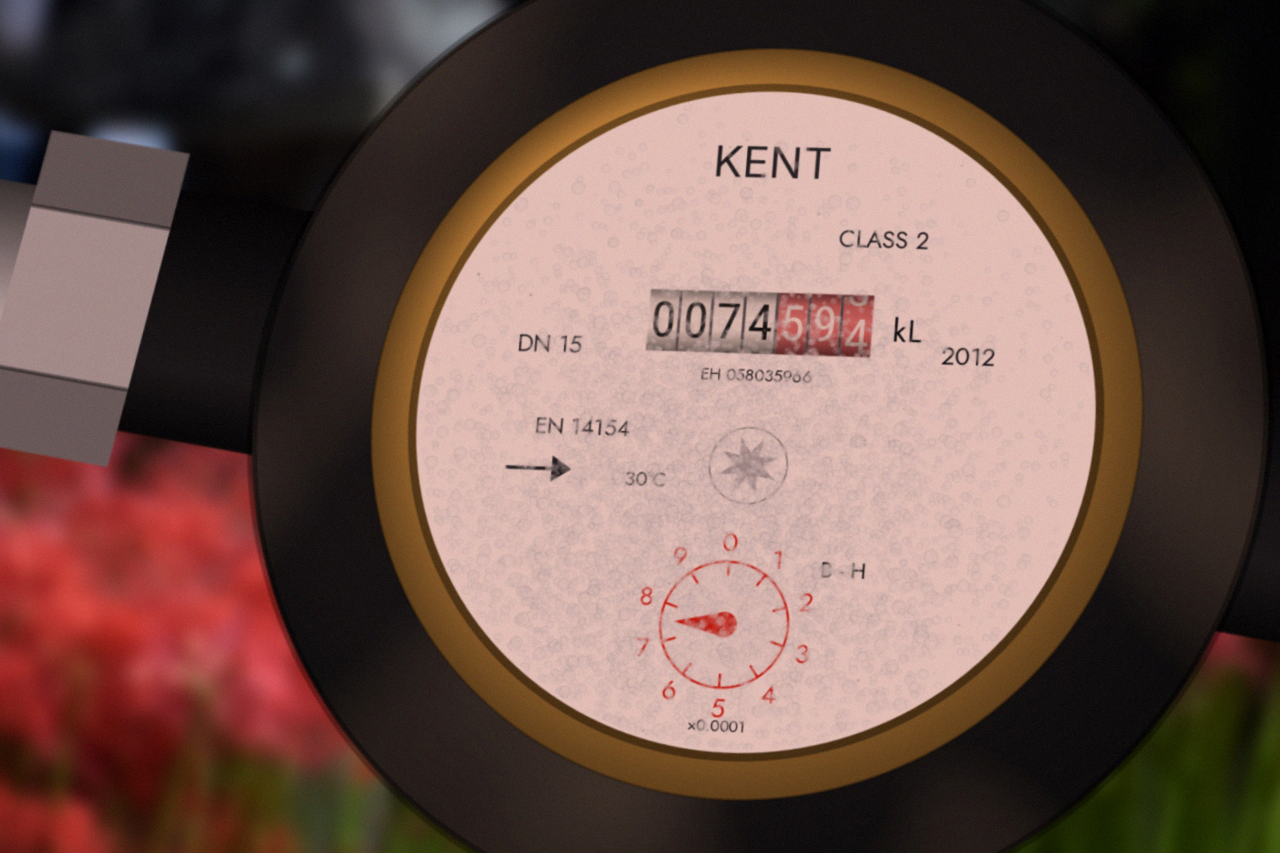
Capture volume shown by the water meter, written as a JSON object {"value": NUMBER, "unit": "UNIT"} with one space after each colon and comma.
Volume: {"value": 74.5937, "unit": "kL"}
